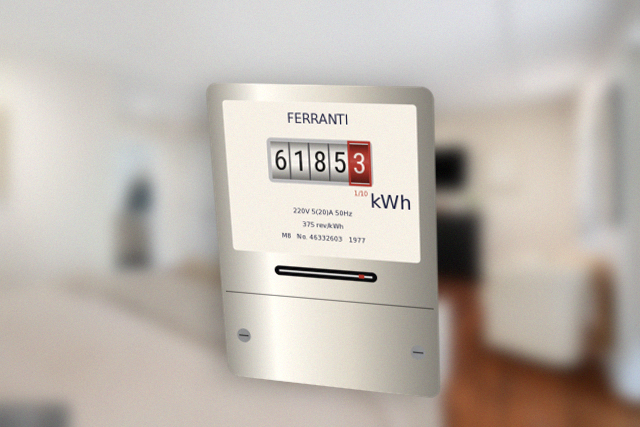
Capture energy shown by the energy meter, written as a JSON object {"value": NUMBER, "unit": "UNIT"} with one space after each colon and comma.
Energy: {"value": 6185.3, "unit": "kWh"}
